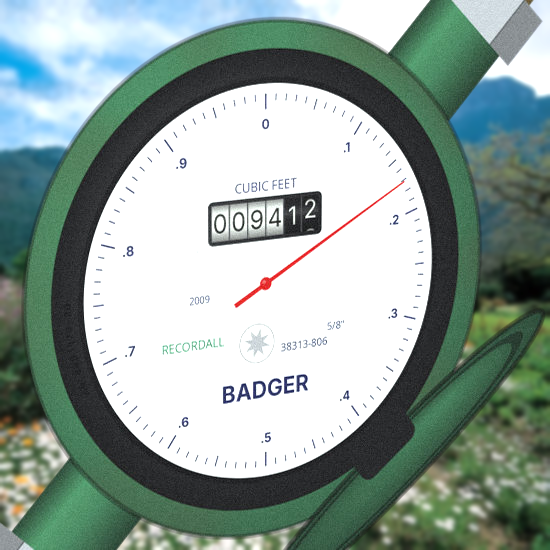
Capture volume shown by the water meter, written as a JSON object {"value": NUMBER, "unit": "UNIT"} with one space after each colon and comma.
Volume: {"value": 9412.17, "unit": "ft³"}
